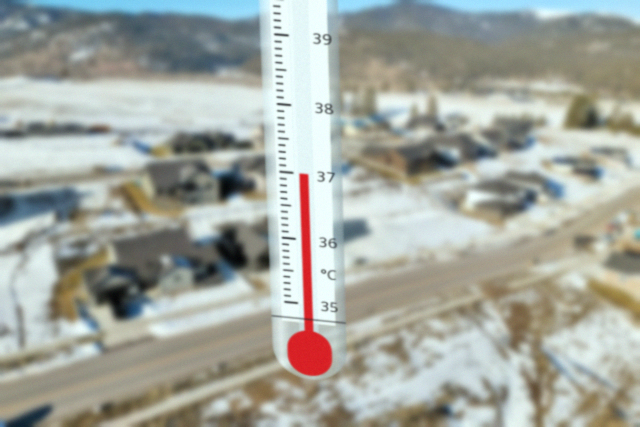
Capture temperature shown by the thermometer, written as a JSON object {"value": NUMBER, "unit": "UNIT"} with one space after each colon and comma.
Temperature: {"value": 37, "unit": "°C"}
